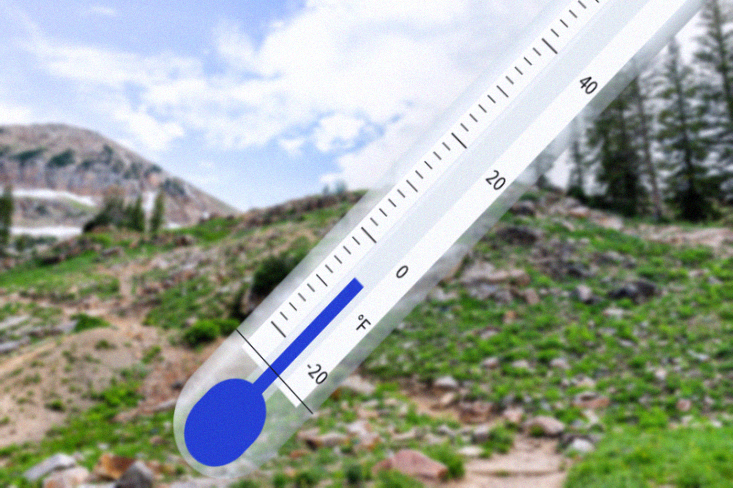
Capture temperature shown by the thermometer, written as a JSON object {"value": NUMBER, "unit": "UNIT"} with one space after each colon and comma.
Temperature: {"value": -6, "unit": "°F"}
